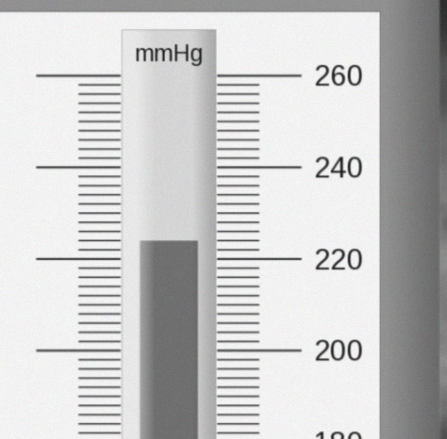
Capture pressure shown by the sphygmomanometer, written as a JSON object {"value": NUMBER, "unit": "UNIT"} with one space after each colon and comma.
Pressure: {"value": 224, "unit": "mmHg"}
